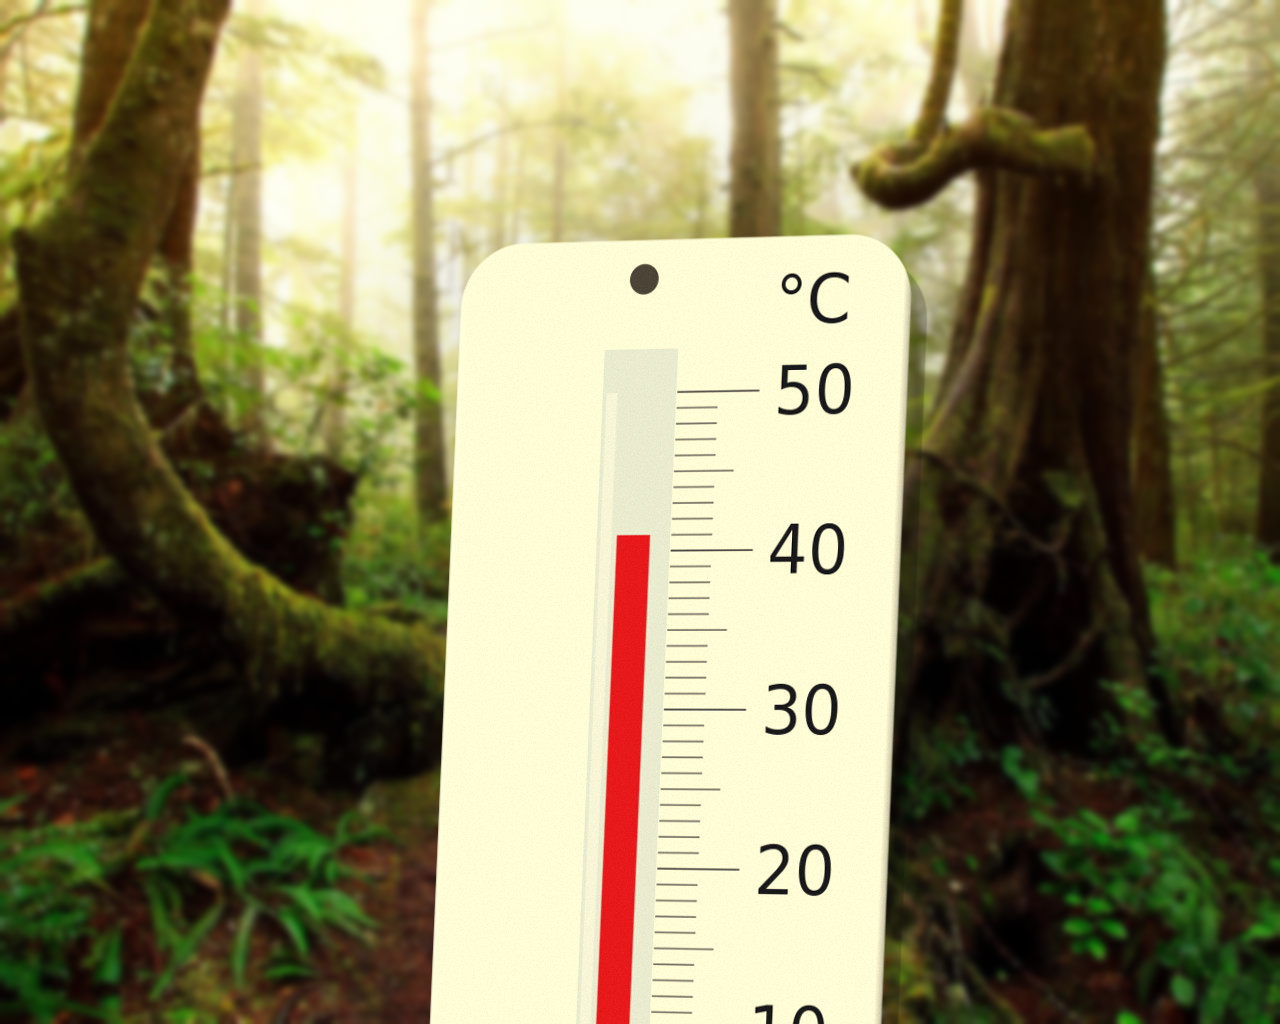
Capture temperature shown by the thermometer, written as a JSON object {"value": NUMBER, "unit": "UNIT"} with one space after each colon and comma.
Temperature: {"value": 41, "unit": "°C"}
